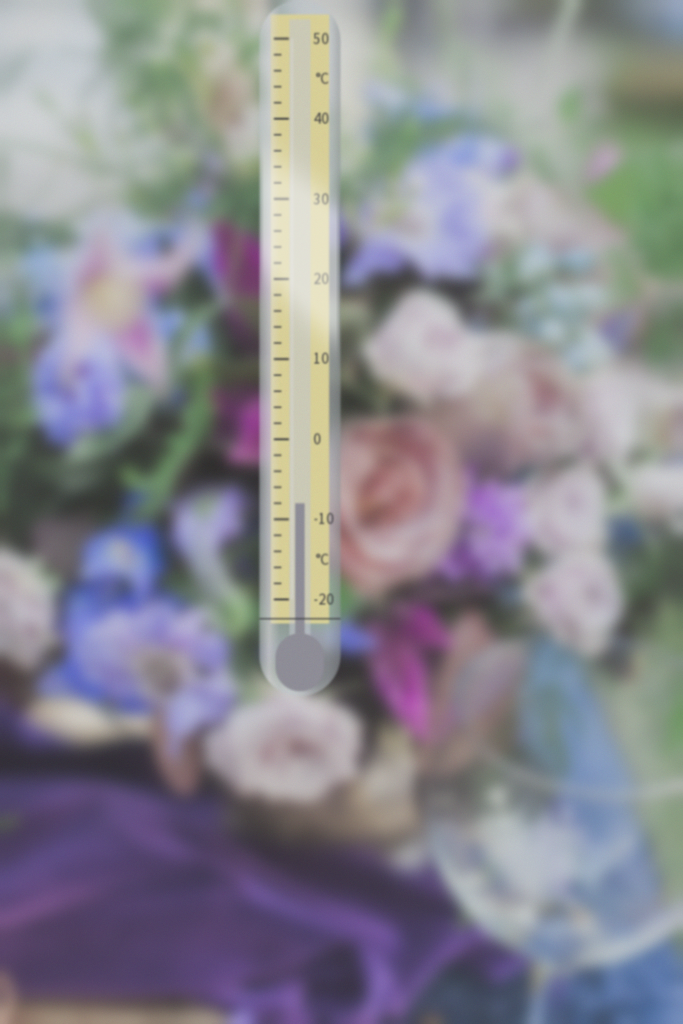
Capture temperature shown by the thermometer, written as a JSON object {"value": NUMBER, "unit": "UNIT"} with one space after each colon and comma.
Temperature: {"value": -8, "unit": "°C"}
